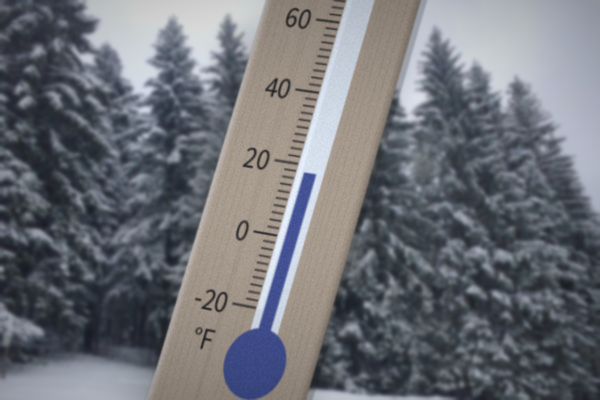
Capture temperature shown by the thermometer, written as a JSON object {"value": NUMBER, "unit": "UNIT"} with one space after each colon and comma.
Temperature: {"value": 18, "unit": "°F"}
